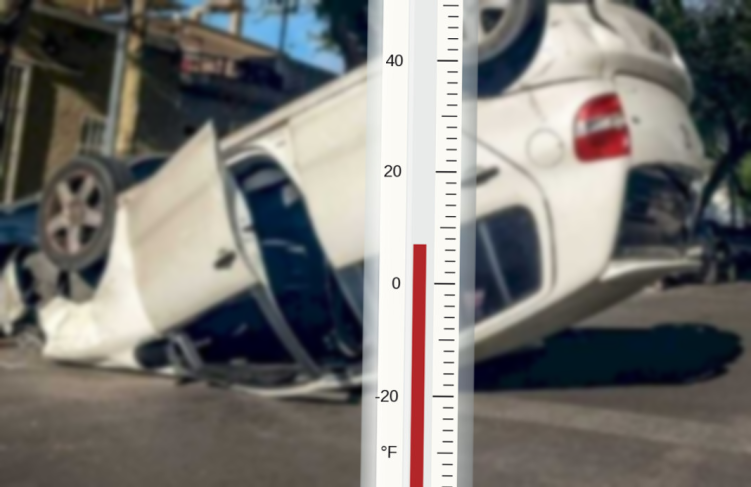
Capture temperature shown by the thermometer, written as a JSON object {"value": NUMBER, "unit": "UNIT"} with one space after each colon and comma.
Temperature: {"value": 7, "unit": "°F"}
